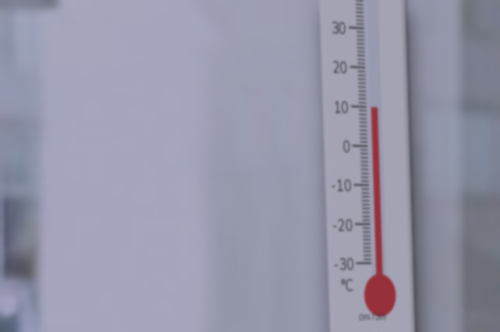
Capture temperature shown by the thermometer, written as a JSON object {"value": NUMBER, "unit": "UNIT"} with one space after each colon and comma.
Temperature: {"value": 10, "unit": "°C"}
